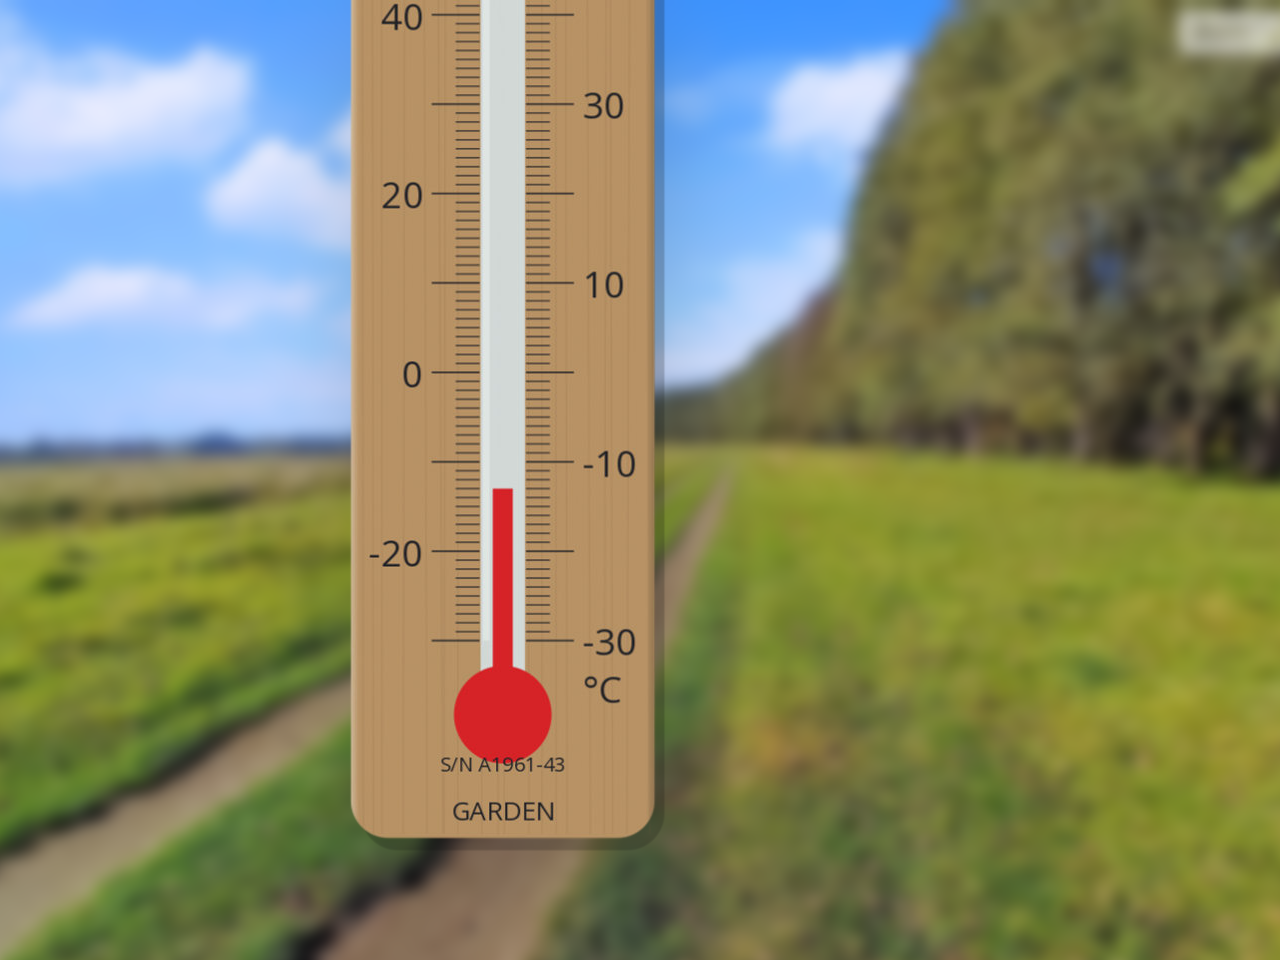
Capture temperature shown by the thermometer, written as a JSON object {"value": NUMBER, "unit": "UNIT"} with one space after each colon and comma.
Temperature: {"value": -13, "unit": "°C"}
